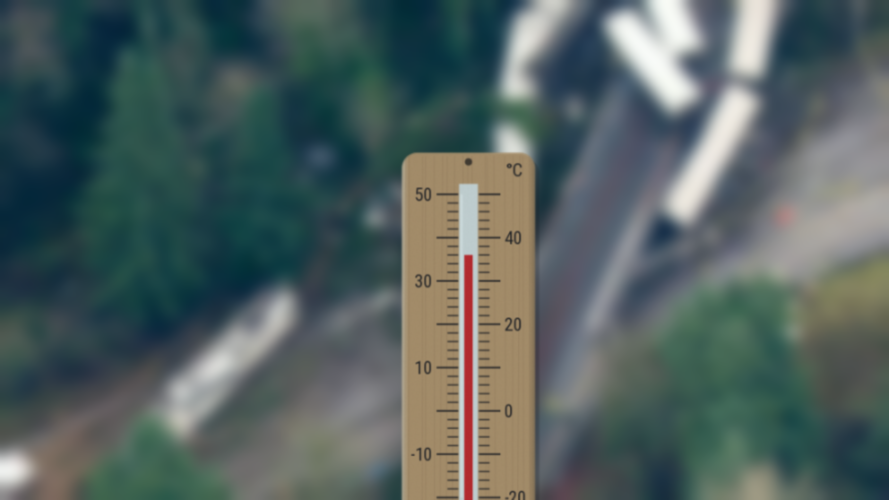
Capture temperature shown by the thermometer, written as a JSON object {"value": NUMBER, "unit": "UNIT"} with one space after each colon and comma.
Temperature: {"value": 36, "unit": "°C"}
